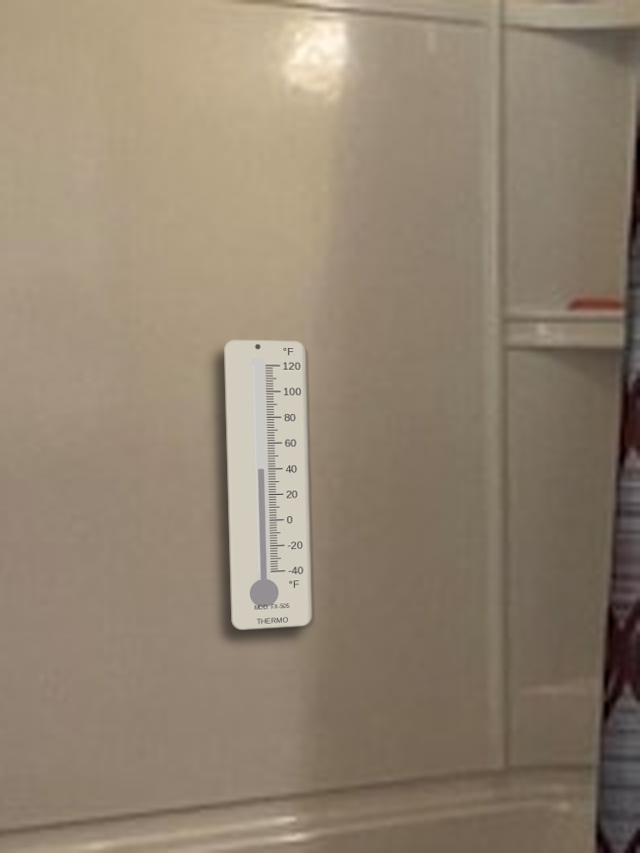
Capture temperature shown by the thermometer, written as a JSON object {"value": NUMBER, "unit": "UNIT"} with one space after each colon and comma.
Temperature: {"value": 40, "unit": "°F"}
